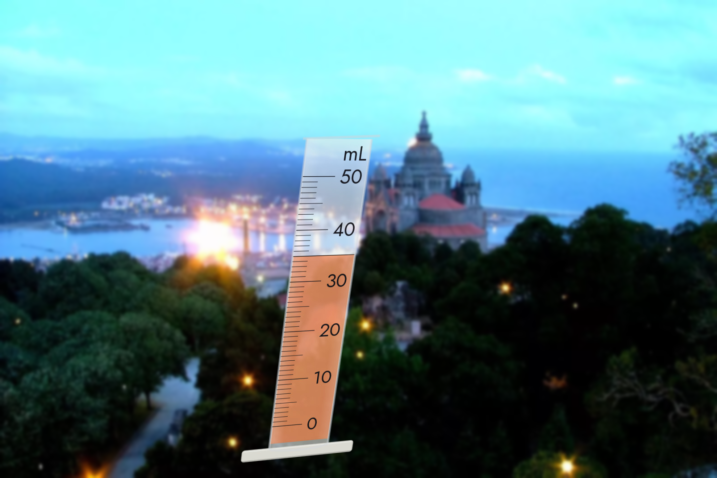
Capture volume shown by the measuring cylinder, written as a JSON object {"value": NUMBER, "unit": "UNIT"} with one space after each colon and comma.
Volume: {"value": 35, "unit": "mL"}
